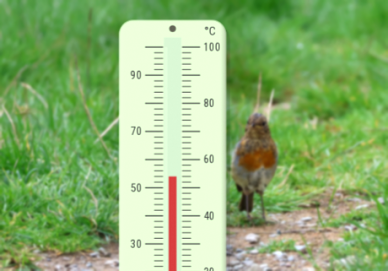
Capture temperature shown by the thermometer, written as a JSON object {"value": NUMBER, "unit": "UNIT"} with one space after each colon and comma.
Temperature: {"value": 54, "unit": "°C"}
